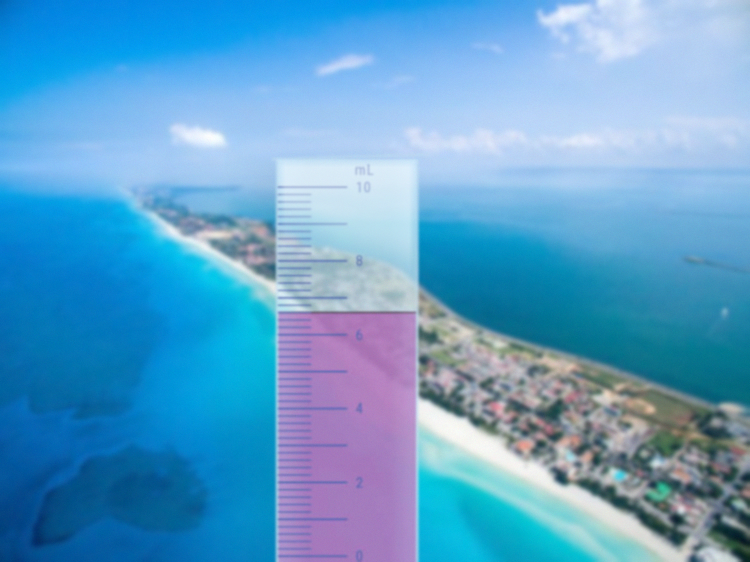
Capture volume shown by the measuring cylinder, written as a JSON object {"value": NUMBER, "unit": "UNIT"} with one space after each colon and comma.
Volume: {"value": 6.6, "unit": "mL"}
